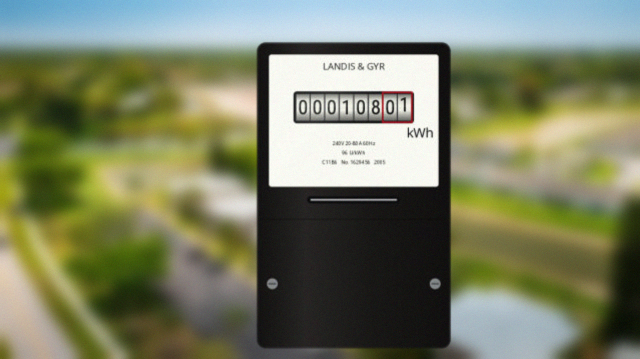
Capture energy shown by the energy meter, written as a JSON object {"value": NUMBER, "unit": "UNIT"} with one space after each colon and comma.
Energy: {"value": 108.01, "unit": "kWh"}
